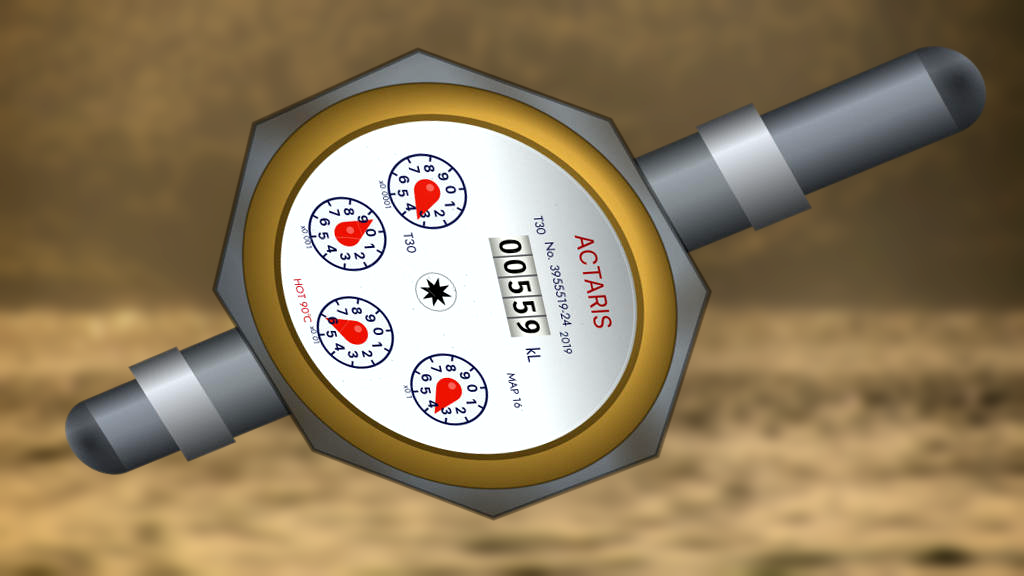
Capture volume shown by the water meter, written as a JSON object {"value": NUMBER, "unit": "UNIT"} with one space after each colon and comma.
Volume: {"value": 559.3593, "unit": "kL"}
